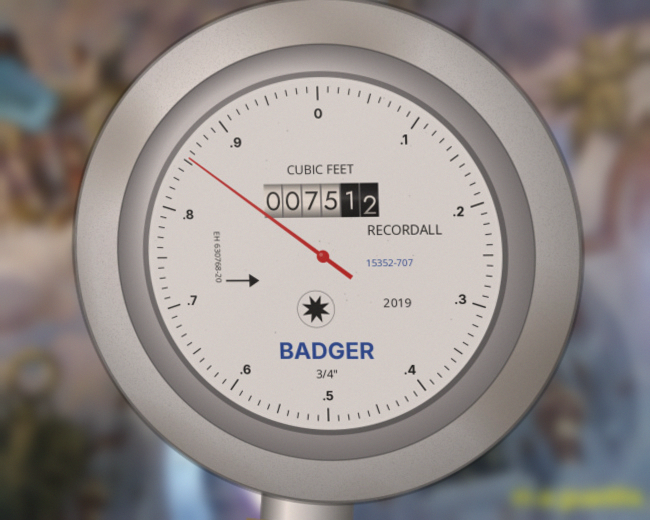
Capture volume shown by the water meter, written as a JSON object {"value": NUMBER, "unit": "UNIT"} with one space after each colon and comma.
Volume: {"value": 7511.85, "unit": "ft³"}
